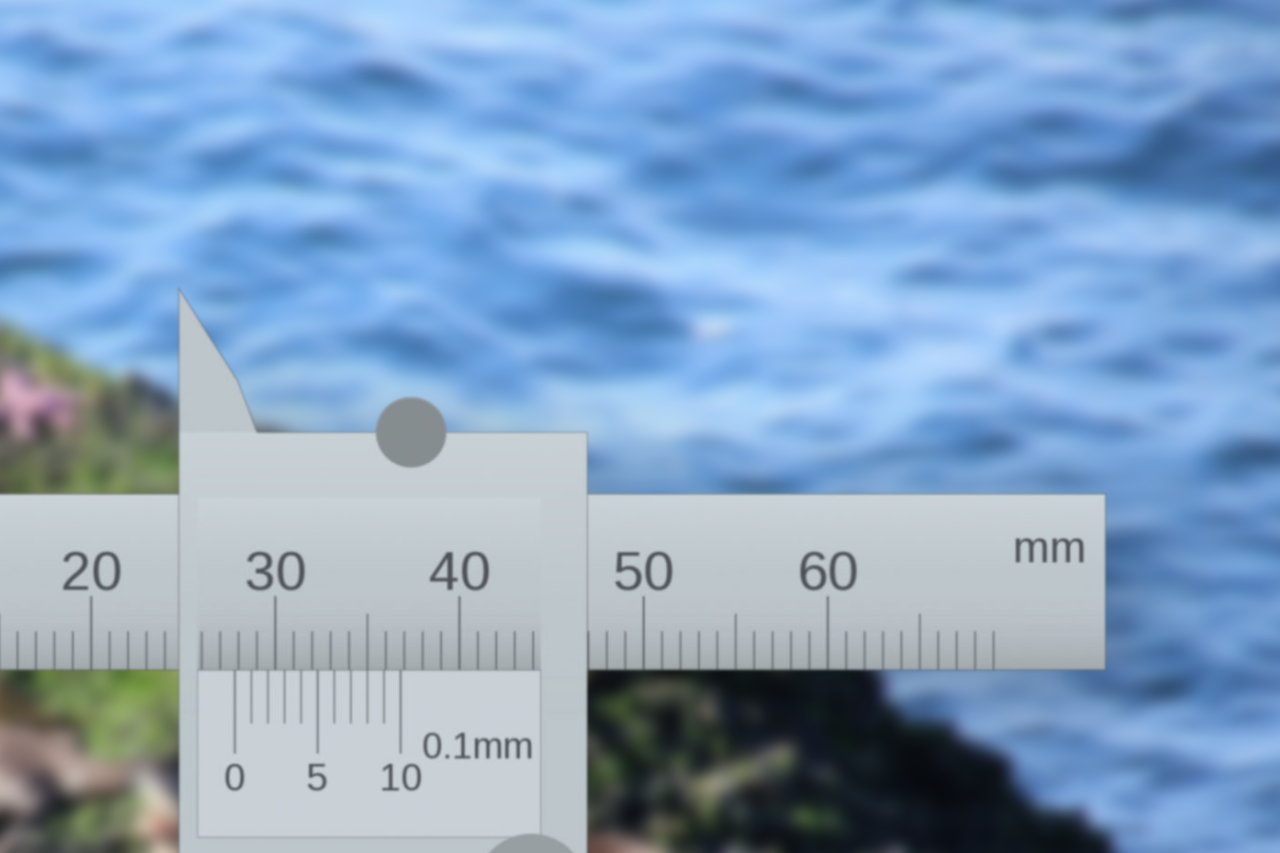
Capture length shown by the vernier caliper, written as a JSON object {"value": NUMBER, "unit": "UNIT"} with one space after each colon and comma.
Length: {"value": 27.8, "unit": "mm"}
